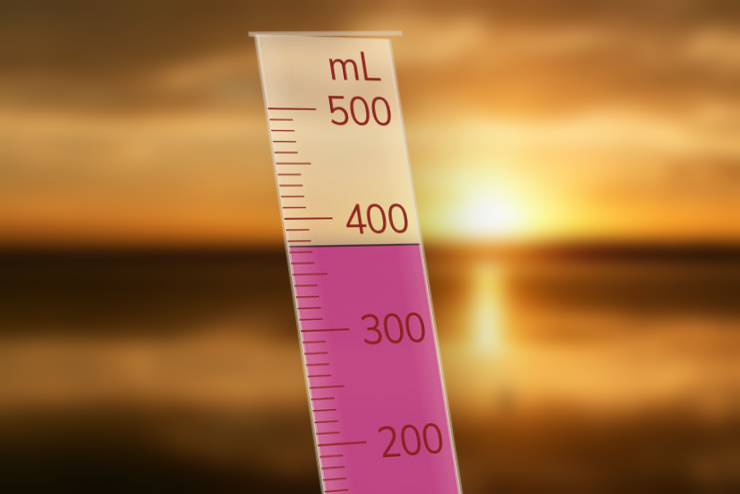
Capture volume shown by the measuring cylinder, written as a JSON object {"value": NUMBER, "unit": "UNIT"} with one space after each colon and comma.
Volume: {"value": 375, "unit": "mL"}
